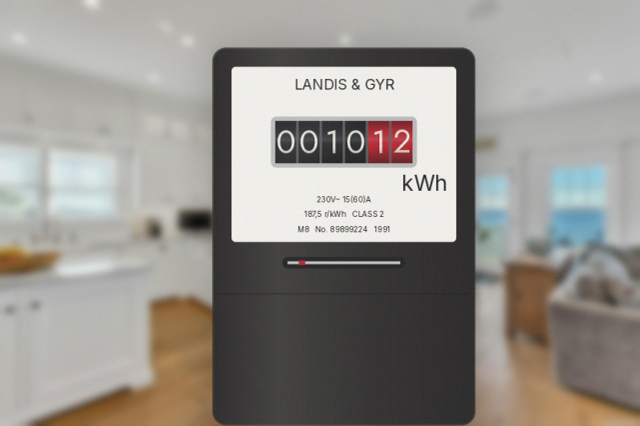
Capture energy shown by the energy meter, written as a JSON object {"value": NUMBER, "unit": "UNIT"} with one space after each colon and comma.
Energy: {"value": 10.12, "unit": "kWh"}
